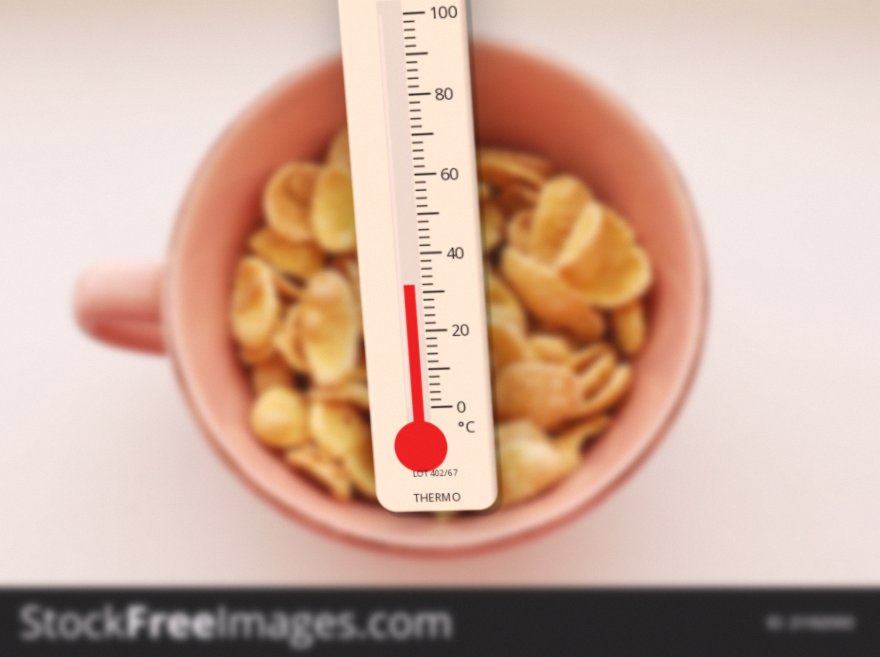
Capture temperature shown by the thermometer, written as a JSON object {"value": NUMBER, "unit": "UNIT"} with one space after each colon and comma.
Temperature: {"value": 32, "unit": "°C"}
